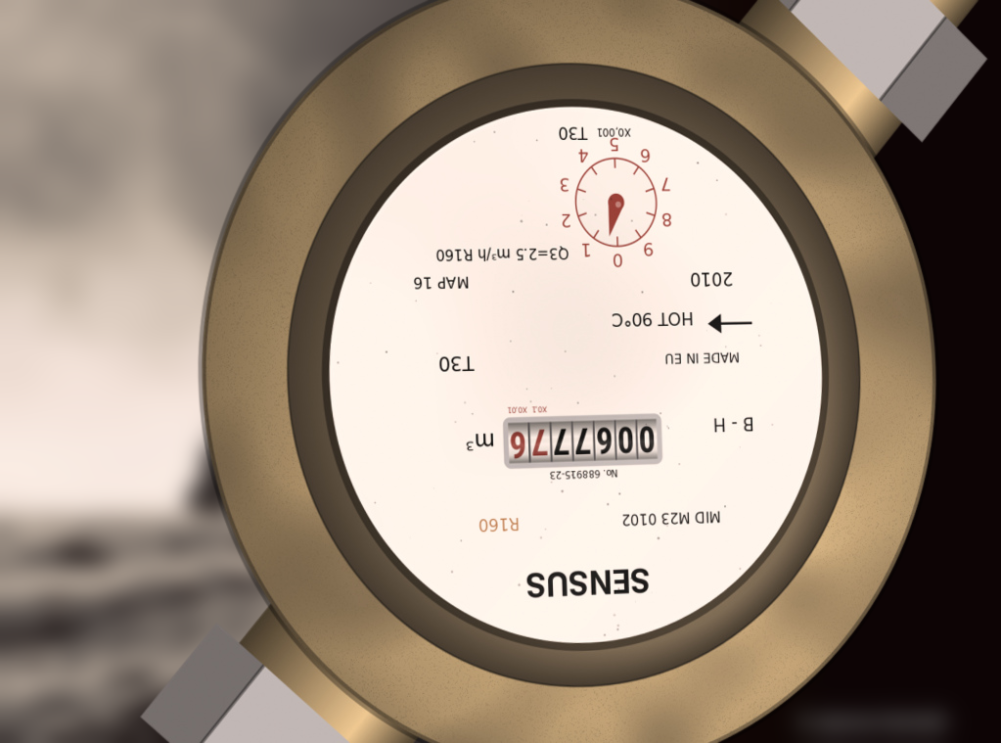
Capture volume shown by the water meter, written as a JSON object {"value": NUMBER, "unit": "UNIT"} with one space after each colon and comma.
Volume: {"value": 677.760, "unit": "m³"}
